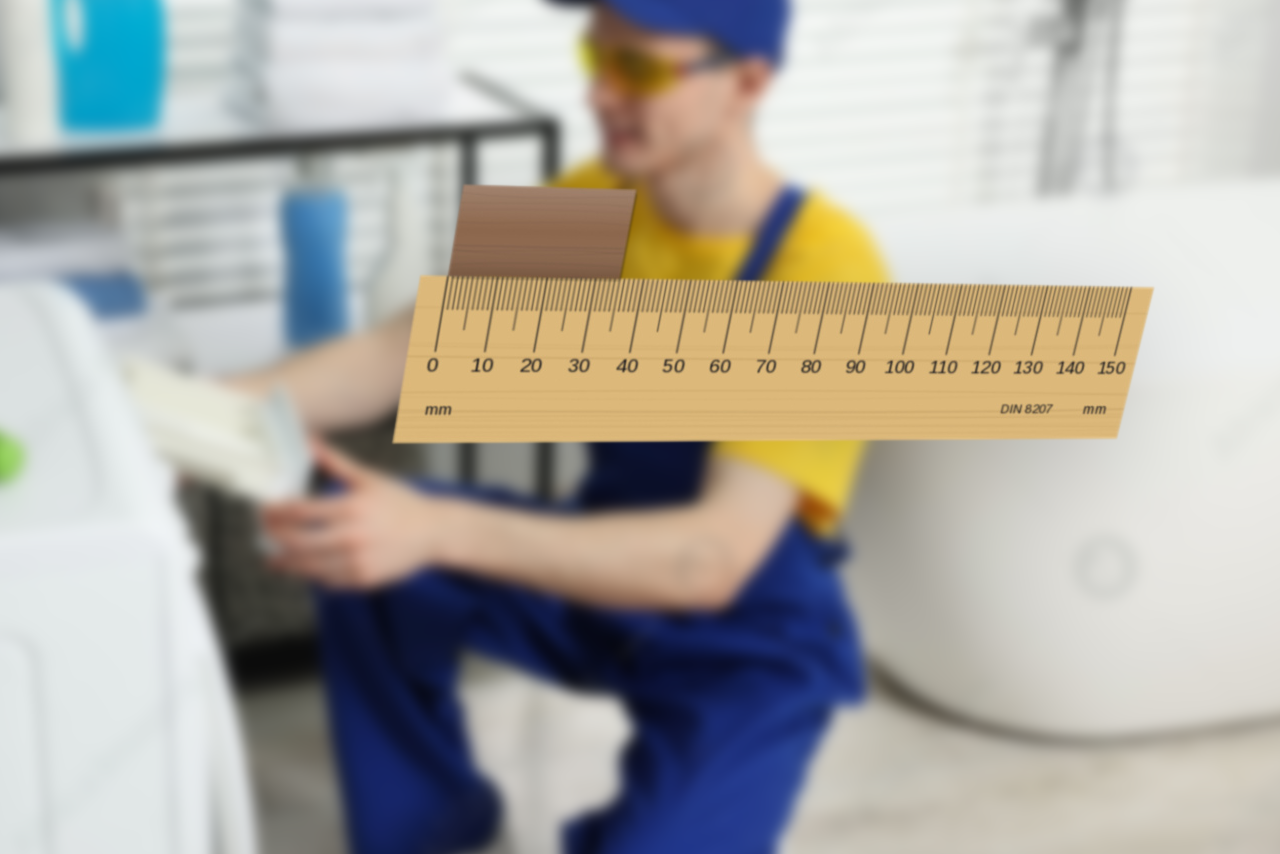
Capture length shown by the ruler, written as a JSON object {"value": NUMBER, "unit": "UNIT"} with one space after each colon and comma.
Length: {"value": 35, "unit": "mm"}
